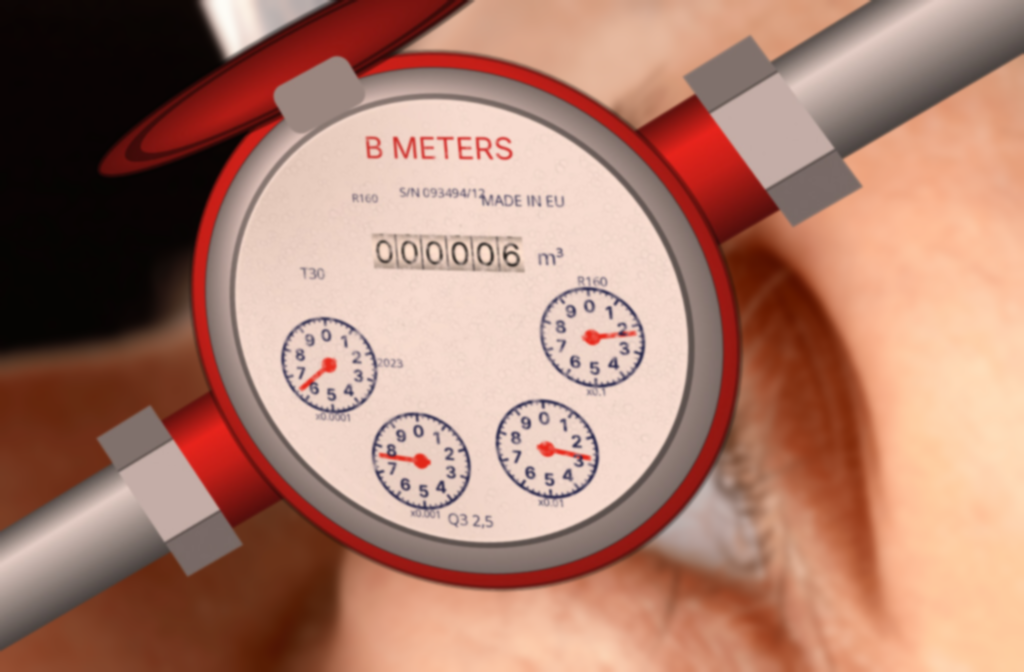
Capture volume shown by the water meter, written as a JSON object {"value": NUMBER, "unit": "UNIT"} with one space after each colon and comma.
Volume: {"value": 6.2276, "unit": "m³"}
